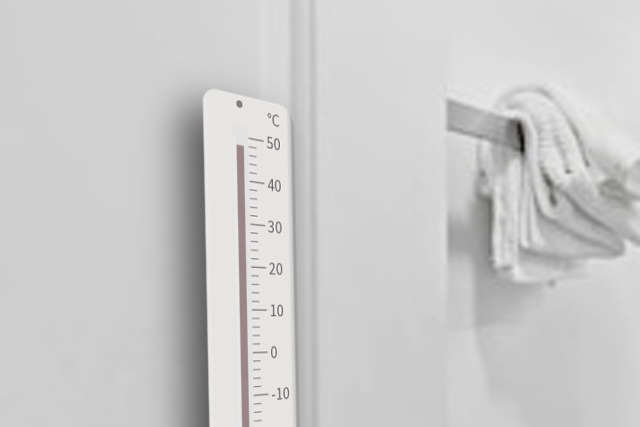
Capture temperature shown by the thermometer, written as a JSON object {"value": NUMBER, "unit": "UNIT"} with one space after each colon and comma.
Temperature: {"value": 48, "unit": "°C"}
